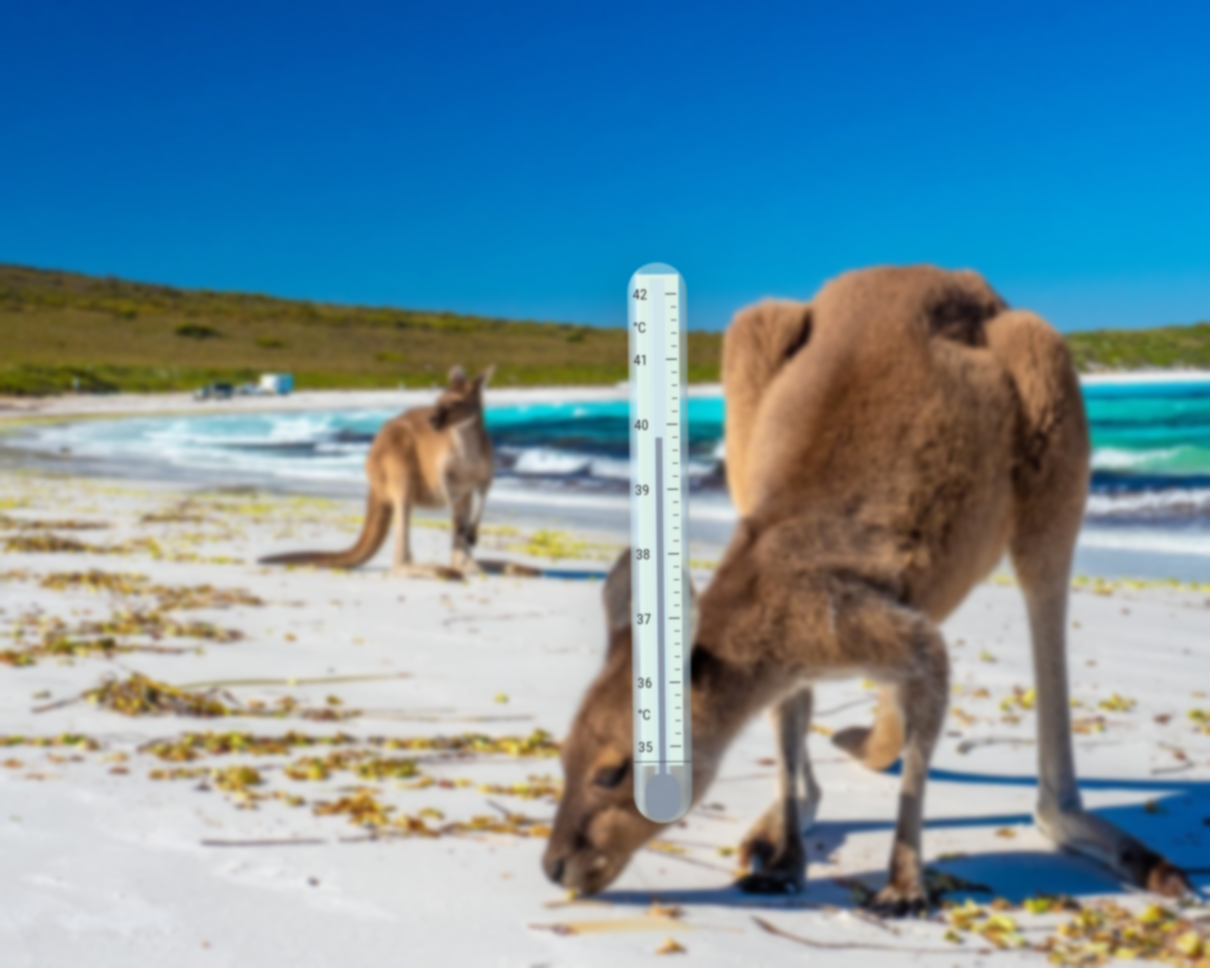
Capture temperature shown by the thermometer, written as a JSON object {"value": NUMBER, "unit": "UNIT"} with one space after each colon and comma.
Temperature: {"value": 39.8, "unit": "°C"}
